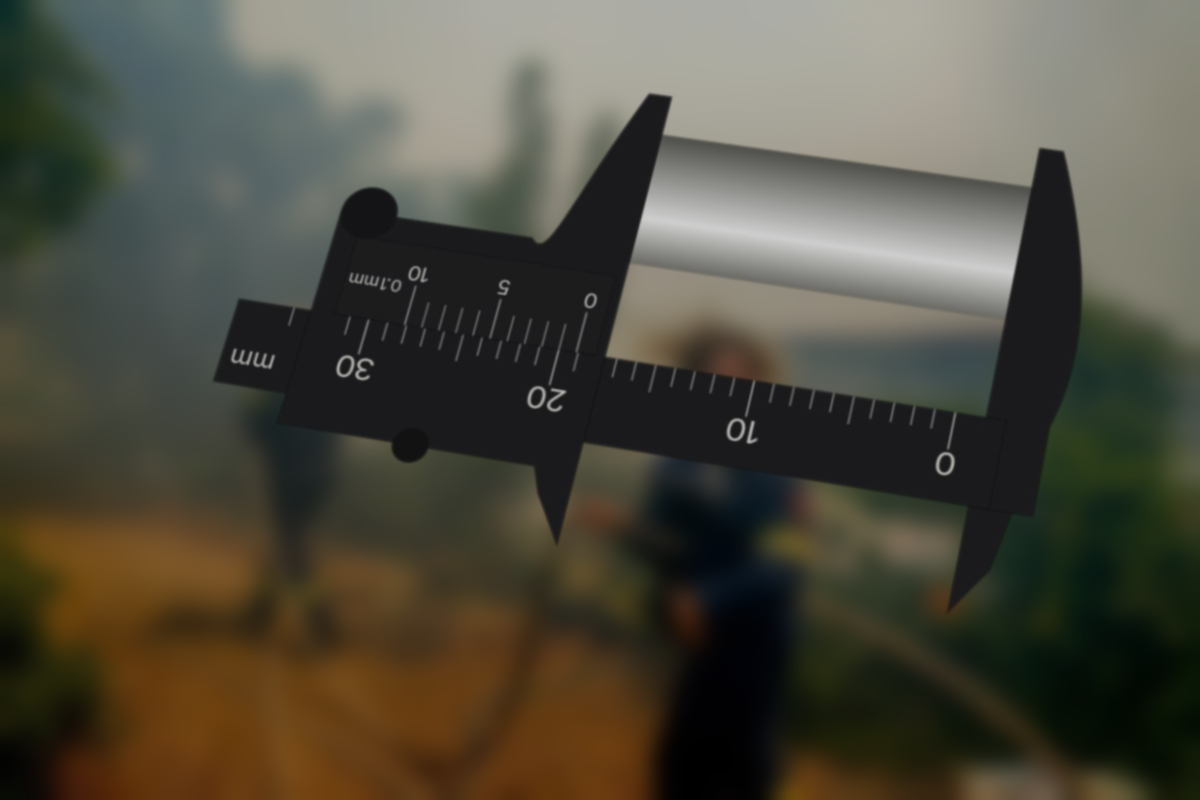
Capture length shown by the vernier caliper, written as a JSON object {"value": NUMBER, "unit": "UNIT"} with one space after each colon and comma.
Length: {"value": 19.1, "unit": "mm"}
